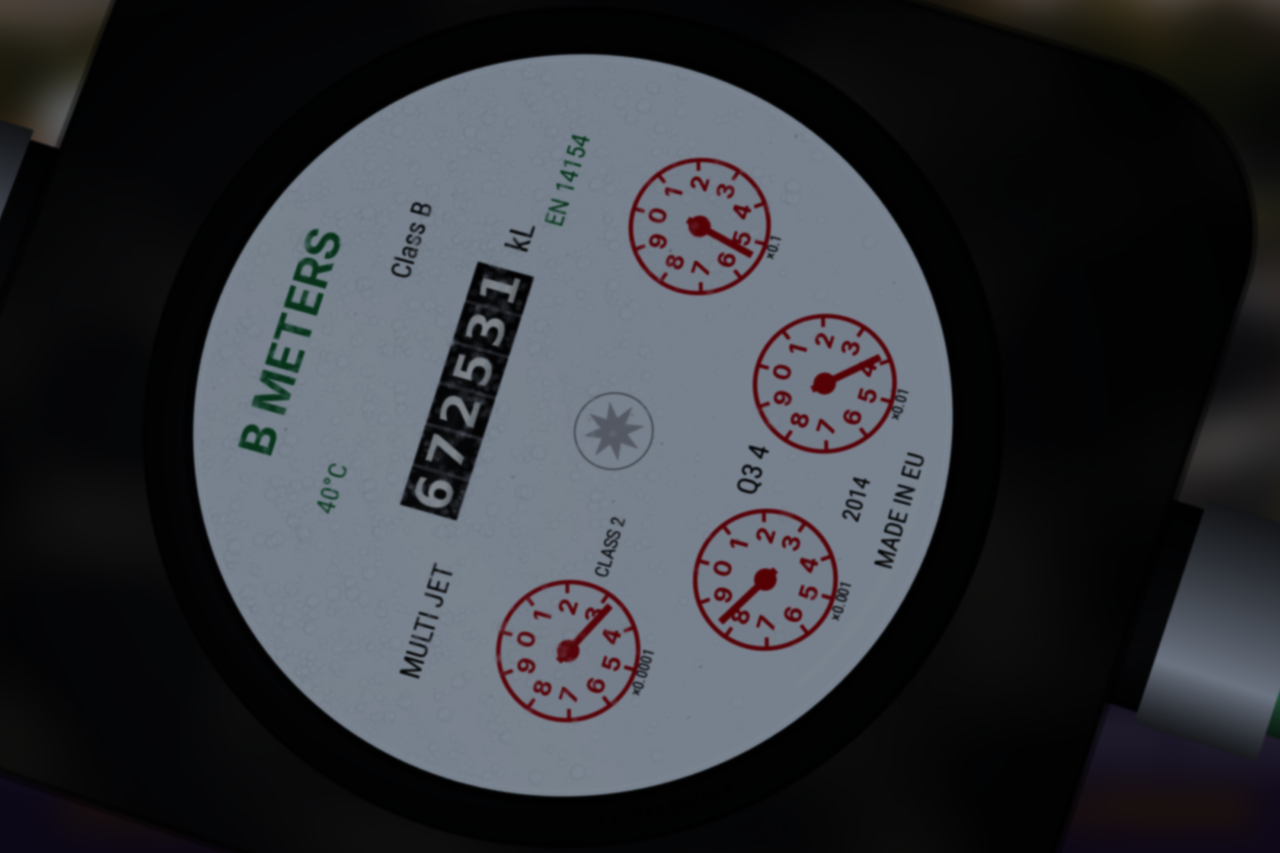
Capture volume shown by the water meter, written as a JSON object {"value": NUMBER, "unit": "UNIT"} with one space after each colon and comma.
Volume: {"value": 672531.5383, "unit": "kL"}
